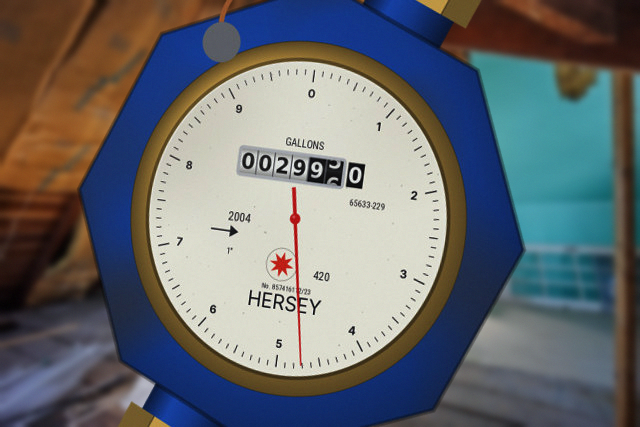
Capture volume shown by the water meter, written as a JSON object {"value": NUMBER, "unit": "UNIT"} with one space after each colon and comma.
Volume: {"value": 29954.7, "unit": "gal"}
